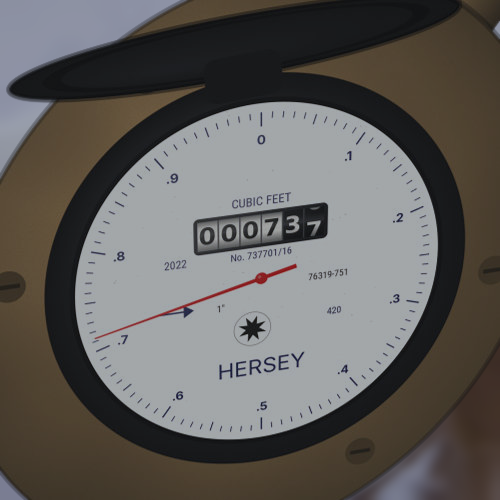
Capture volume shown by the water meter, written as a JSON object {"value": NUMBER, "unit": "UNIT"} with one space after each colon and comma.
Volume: {"value": 736.71, "unit": "ft³"}
